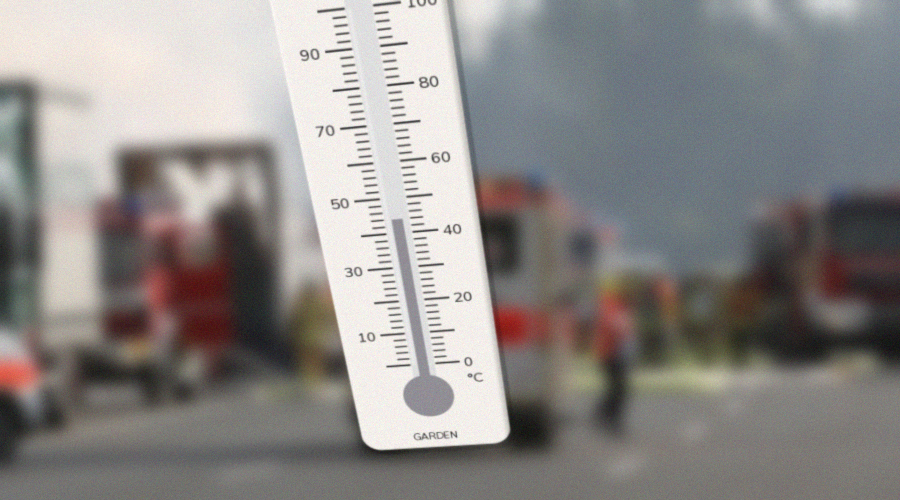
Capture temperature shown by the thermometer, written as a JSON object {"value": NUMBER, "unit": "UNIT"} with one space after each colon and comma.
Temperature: {"value": 44, "unit": "°C"}
